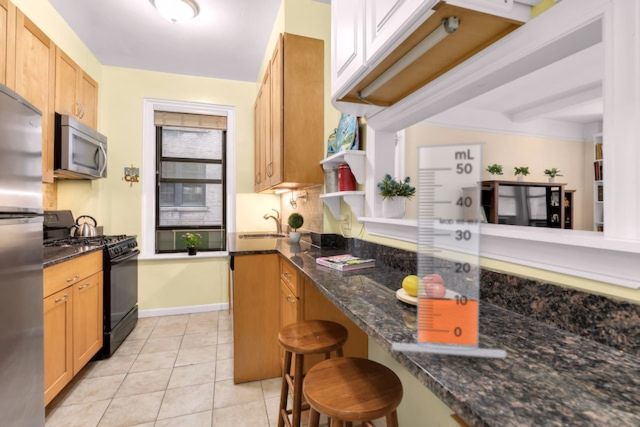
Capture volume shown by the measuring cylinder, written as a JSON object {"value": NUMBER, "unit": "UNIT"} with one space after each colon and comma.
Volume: {"value": 10, "unit": "mL"}
